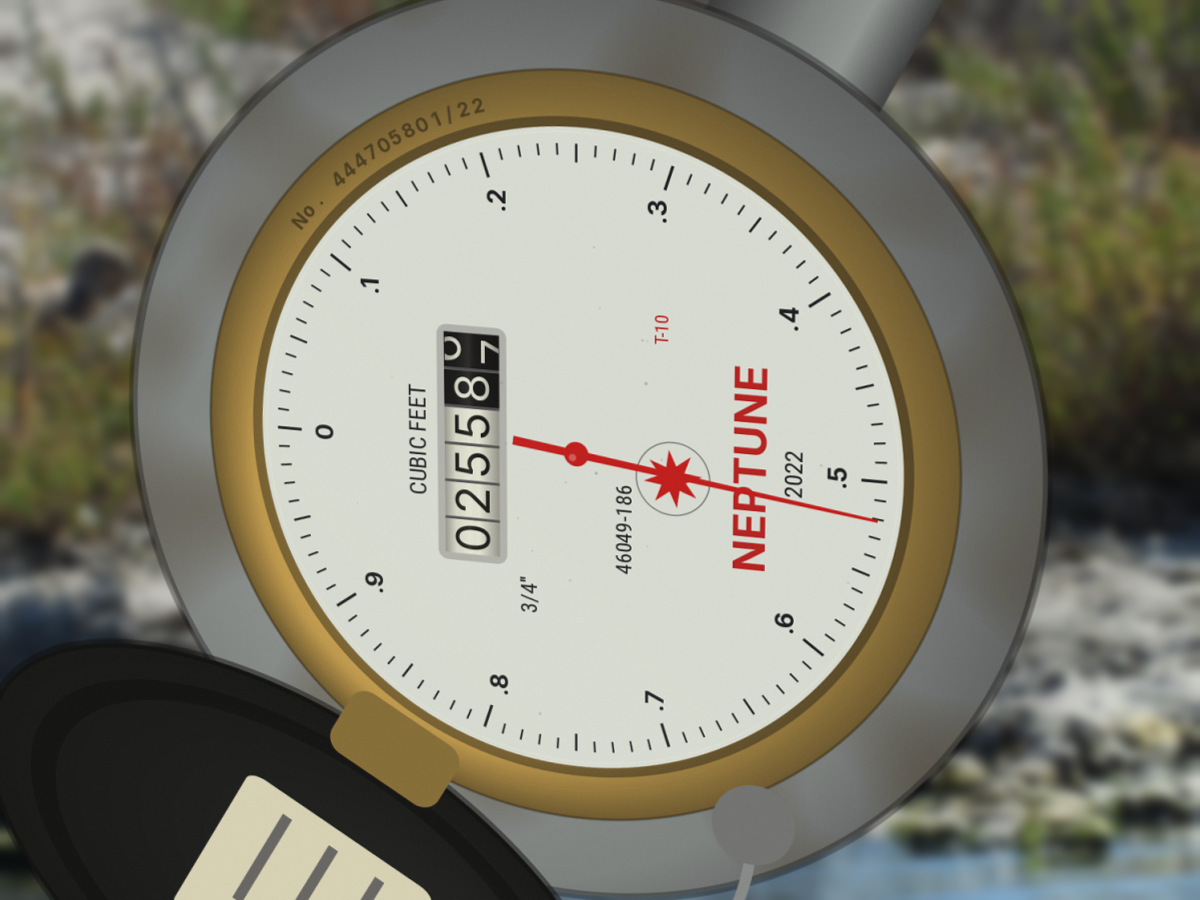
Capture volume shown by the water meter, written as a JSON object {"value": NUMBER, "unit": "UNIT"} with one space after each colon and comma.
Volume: {"value": 25586.52, "unit": "ft³"}
